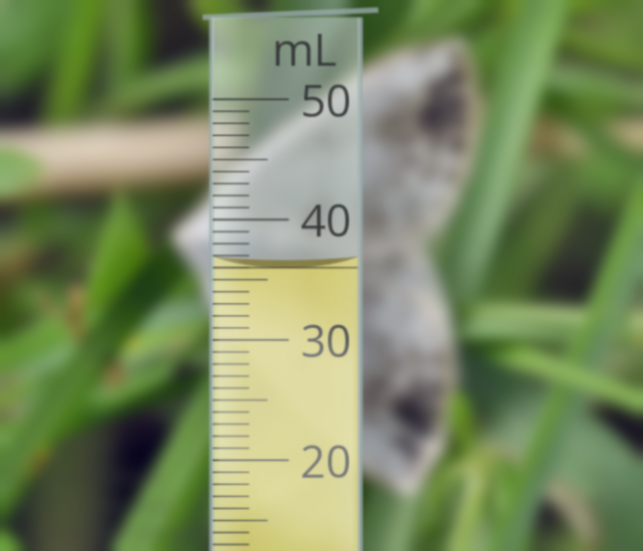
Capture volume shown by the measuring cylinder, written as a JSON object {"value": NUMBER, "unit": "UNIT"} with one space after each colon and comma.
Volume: {"value": 36, "unit": "mL"}
